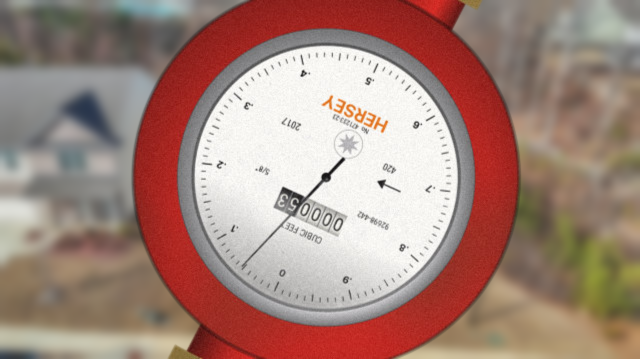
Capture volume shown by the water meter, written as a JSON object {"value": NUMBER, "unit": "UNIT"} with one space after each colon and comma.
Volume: {"value": 53.05, "unit": "ft³"}
